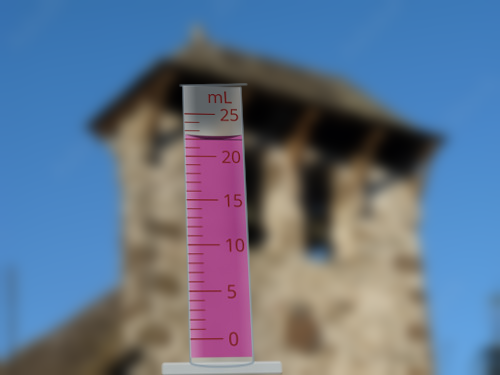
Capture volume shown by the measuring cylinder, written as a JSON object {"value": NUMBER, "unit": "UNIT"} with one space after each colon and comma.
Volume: {"value": 22, "unit": "mL"}
